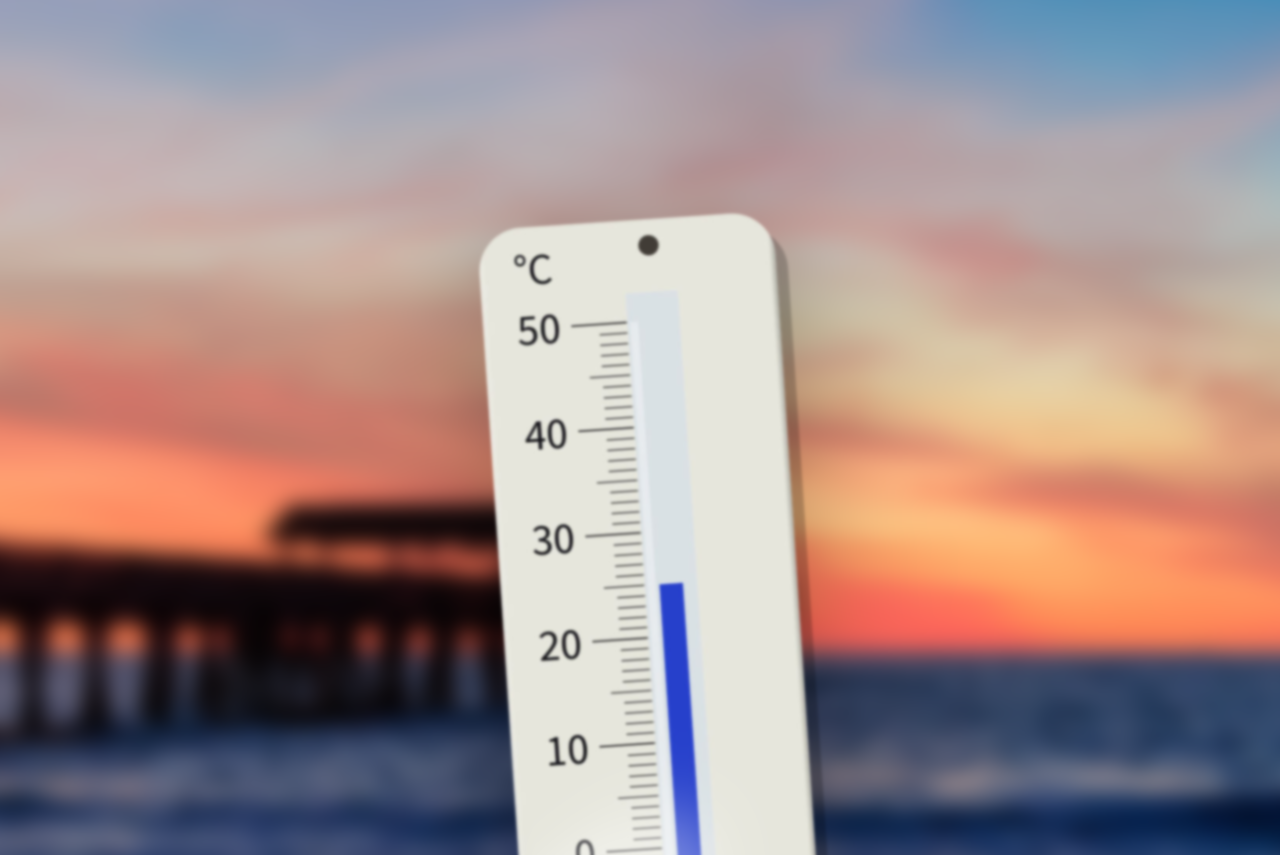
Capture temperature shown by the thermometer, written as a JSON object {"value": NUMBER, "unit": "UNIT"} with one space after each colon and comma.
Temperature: {"value": 25, "unit": "°C"}
